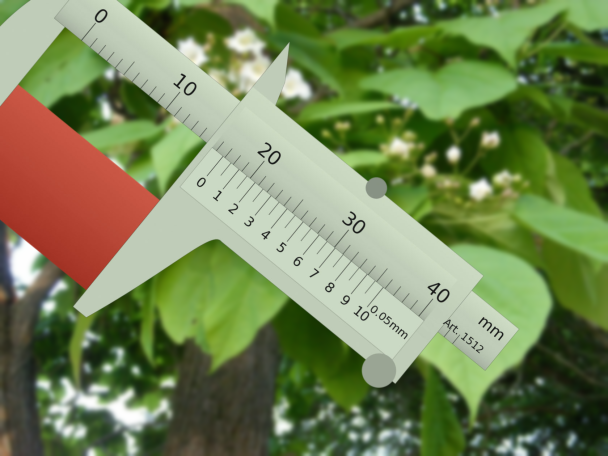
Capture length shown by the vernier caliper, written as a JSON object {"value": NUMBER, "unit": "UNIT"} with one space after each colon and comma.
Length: {"value": 16.8, "unit": "mm"}
